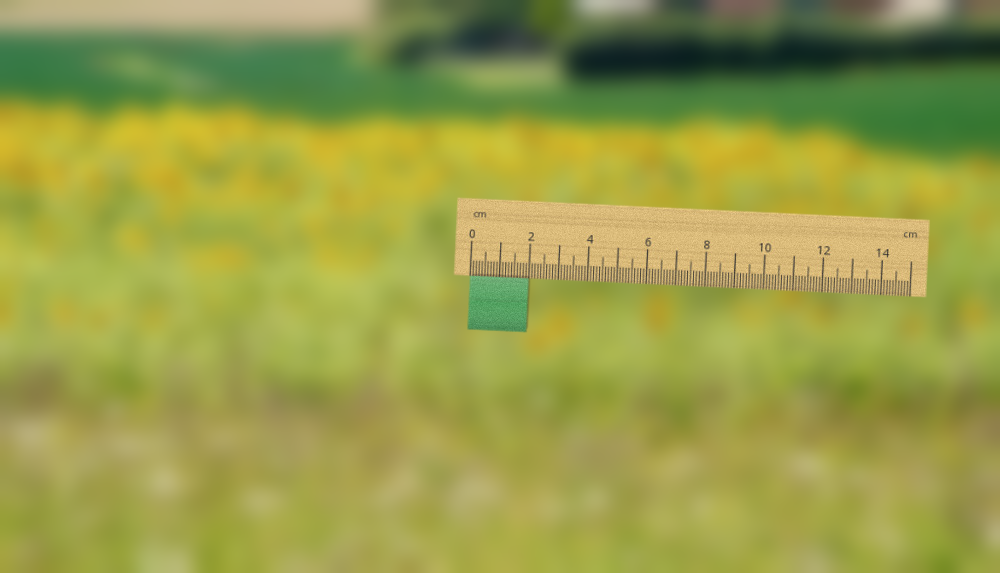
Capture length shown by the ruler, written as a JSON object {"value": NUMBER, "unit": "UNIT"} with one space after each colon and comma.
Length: {"value": 2, "unit": "cm"}
